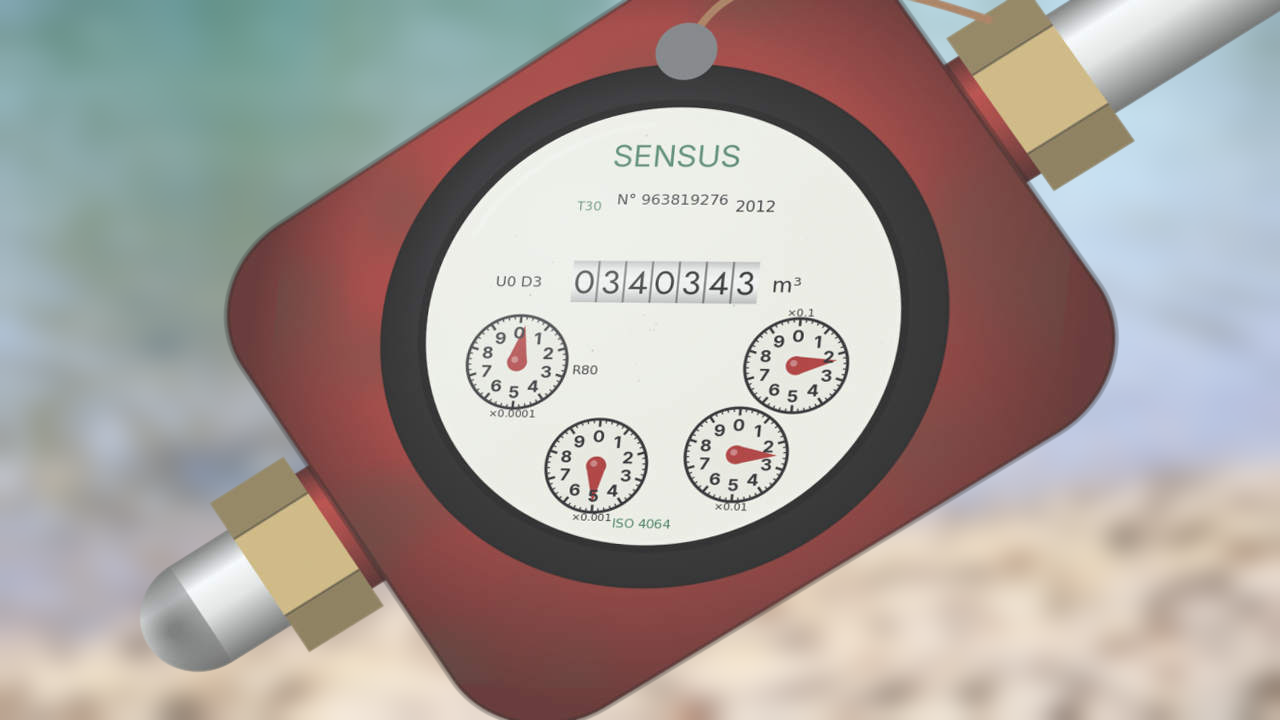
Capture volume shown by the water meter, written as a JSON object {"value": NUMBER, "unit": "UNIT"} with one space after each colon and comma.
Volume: {"value": 340343.2250, "unit": "m³"}
